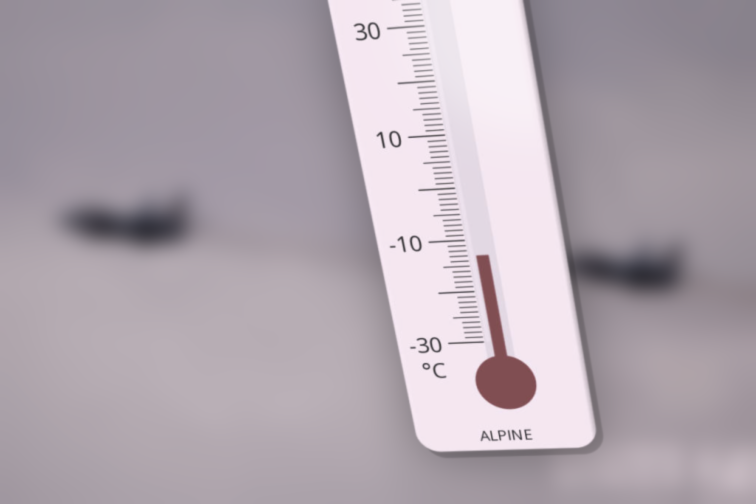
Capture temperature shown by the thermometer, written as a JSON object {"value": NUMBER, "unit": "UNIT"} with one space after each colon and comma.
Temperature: {"value": -13, "unit": "°C"}
